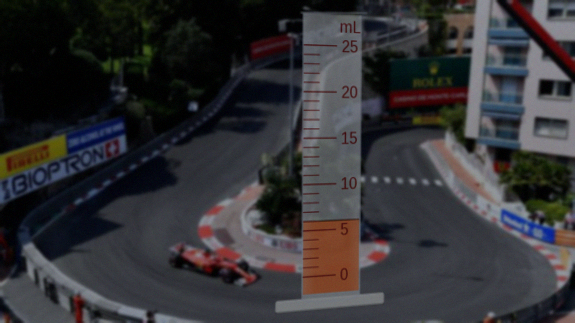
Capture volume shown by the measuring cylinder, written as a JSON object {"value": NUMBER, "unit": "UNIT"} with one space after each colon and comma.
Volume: {"value": 6, "unit": "mL"}
